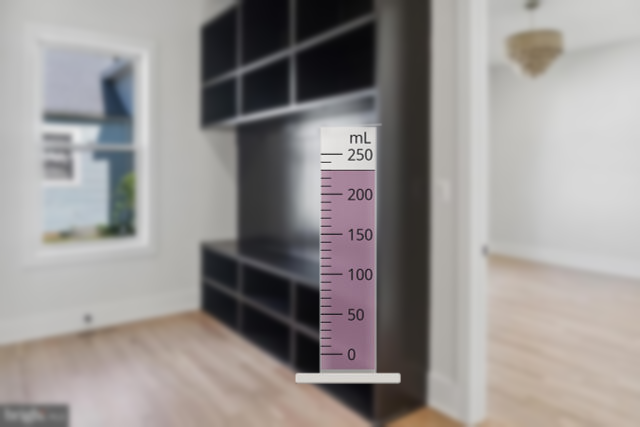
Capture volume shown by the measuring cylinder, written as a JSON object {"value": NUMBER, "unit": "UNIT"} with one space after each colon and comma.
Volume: {"value": 230, "unit": "mL"}
